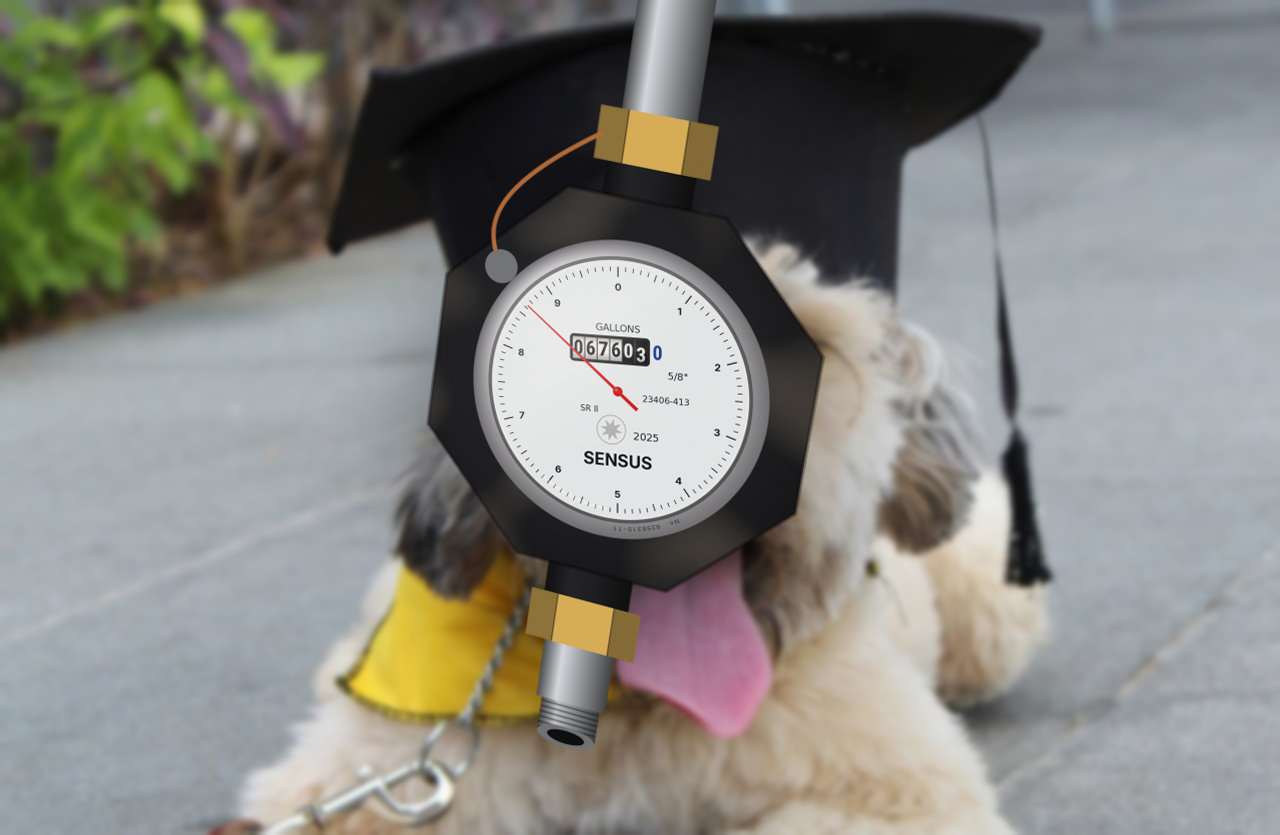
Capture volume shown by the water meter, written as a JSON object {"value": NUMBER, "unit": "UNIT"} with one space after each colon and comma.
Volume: {"value": 676028.6, "unit": "gal"}
